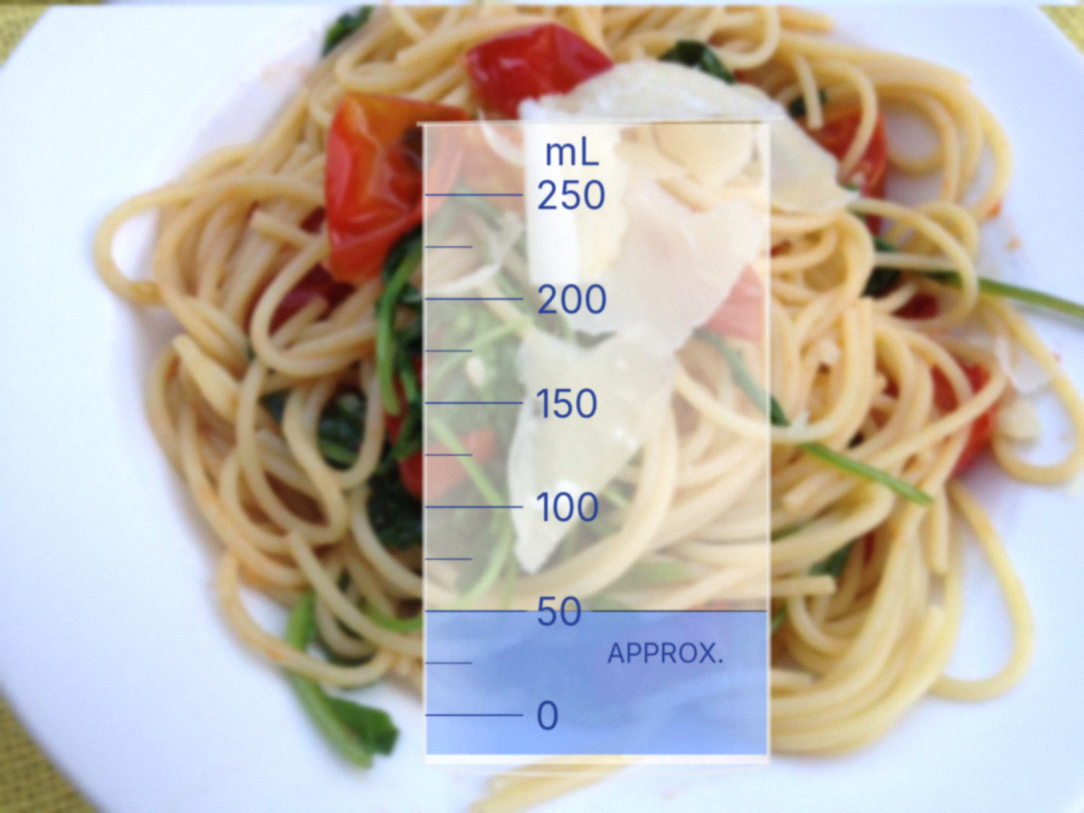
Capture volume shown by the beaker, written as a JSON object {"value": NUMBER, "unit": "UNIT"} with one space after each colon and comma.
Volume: {"value": 50, "unit": "mL"}
